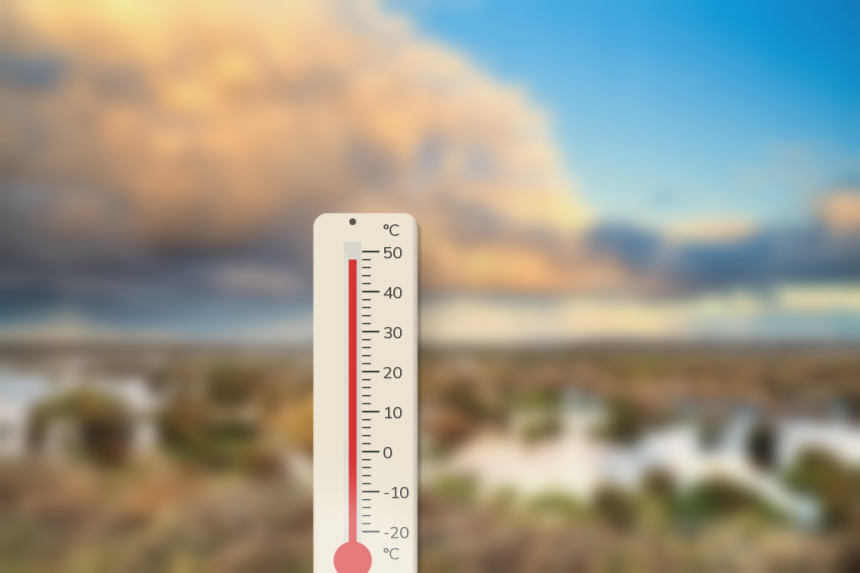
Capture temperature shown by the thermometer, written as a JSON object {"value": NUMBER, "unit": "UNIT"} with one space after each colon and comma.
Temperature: {"value": 48, "unit": "°C"}
